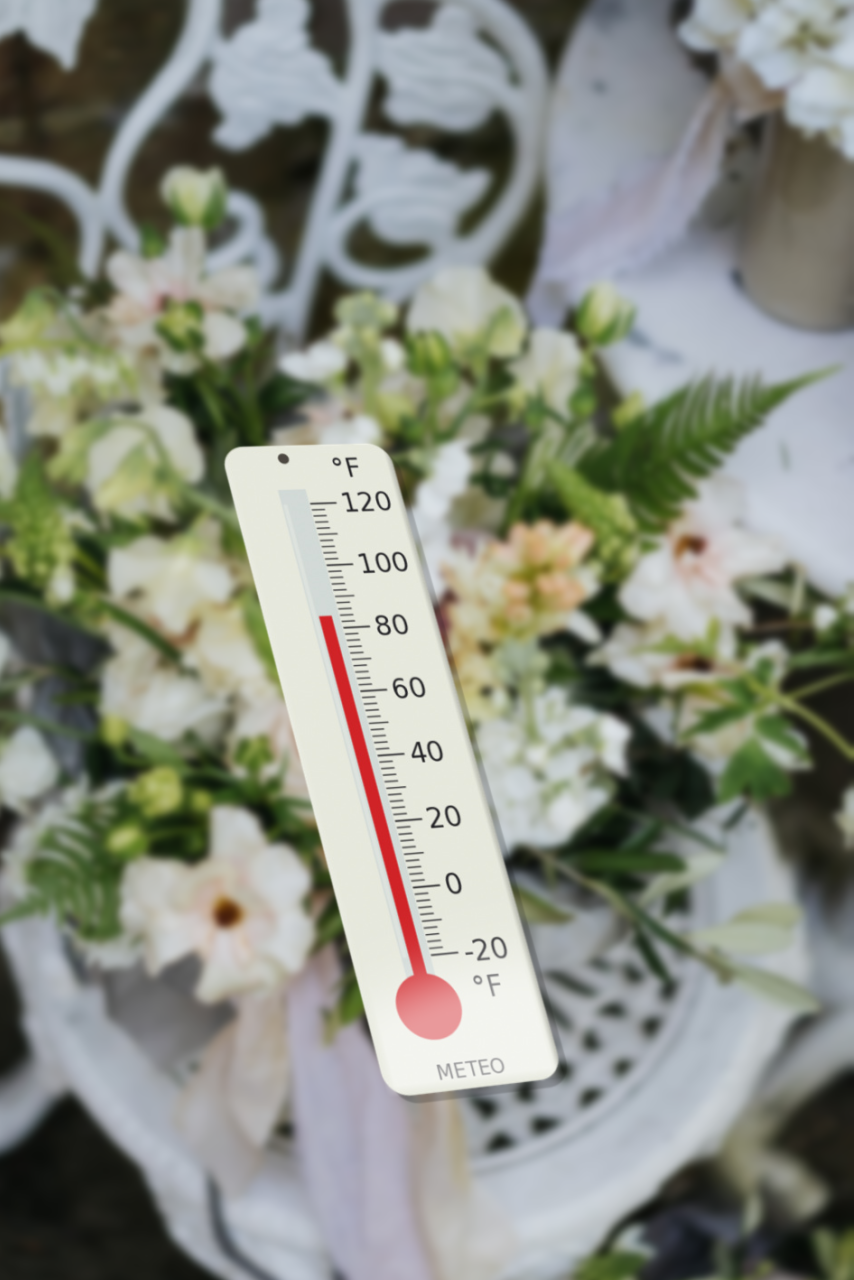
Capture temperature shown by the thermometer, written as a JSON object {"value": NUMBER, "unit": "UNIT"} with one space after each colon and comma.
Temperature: {"value": 84, "unit": "°F"}
